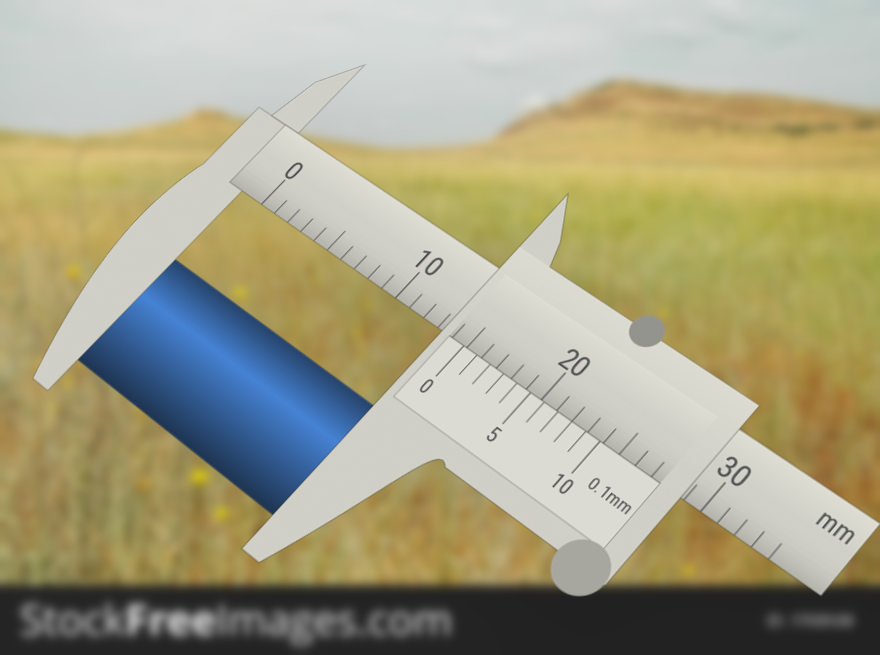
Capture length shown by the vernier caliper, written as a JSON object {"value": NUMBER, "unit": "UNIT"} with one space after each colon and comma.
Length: {"value": 14.8, "unit": "mm"}
